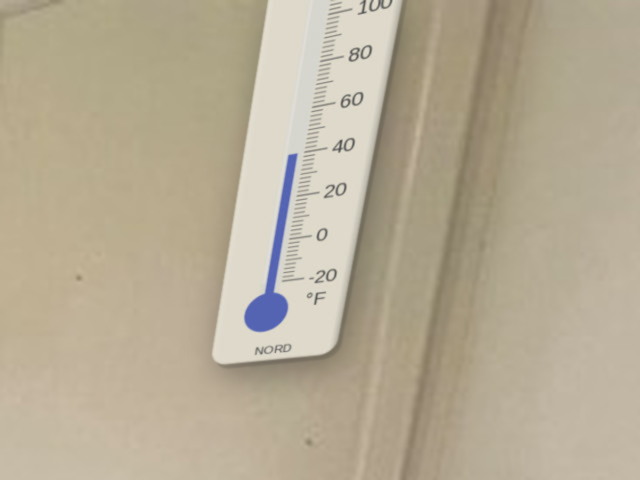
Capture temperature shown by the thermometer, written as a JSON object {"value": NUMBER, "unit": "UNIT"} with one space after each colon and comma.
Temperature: {"value": 40, "unit": "°F"}
